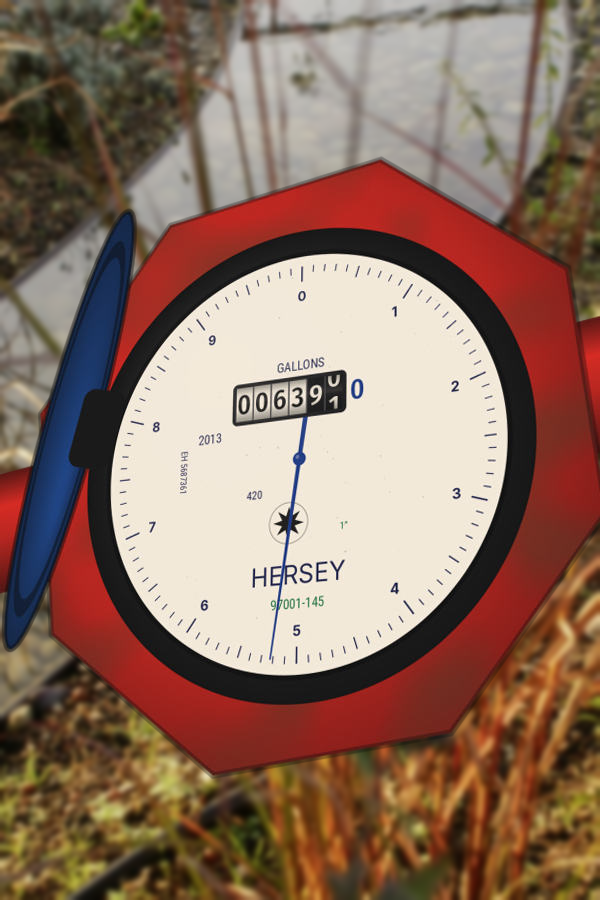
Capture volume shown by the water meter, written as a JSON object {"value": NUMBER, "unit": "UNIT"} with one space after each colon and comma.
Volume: {"value": 63905.2, "unit": "gal"}
